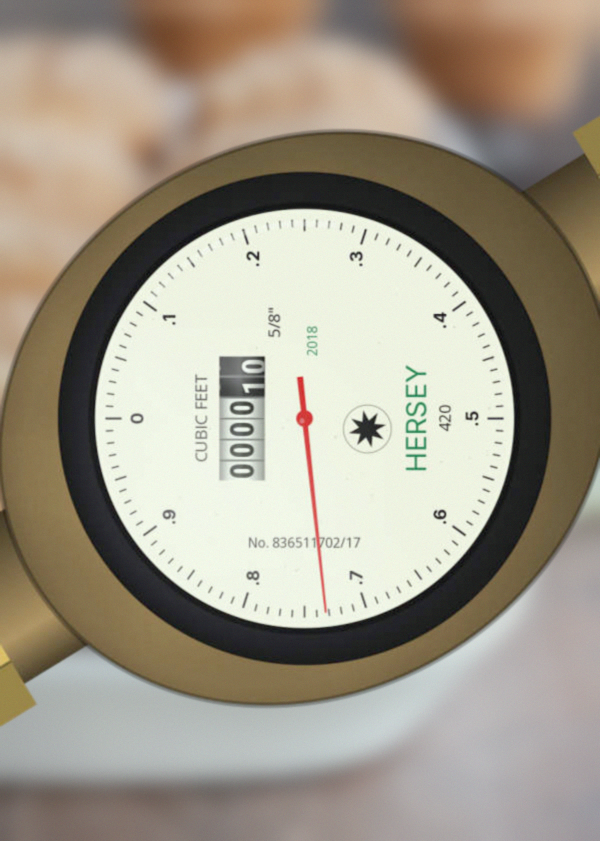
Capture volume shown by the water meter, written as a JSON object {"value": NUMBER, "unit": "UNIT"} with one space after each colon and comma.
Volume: {"value": 9.73, "unit": "ft³"}
